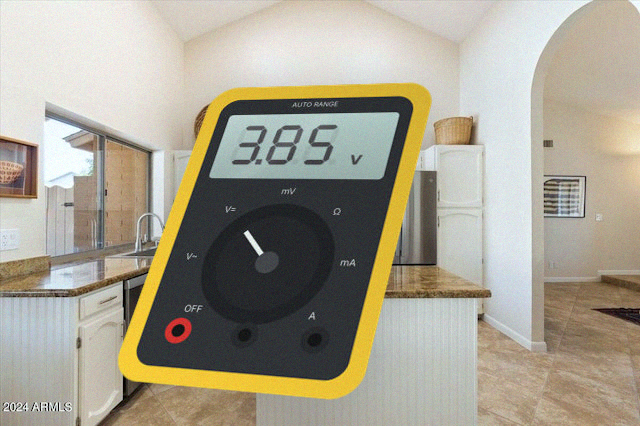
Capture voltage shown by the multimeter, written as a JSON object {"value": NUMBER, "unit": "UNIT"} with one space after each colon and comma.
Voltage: {"value": 3.85, "unit": "V"}
